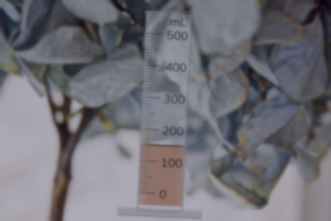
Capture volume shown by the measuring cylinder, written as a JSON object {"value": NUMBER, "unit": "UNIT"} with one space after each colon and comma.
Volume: {"value": 150, "unit": "mL"}
